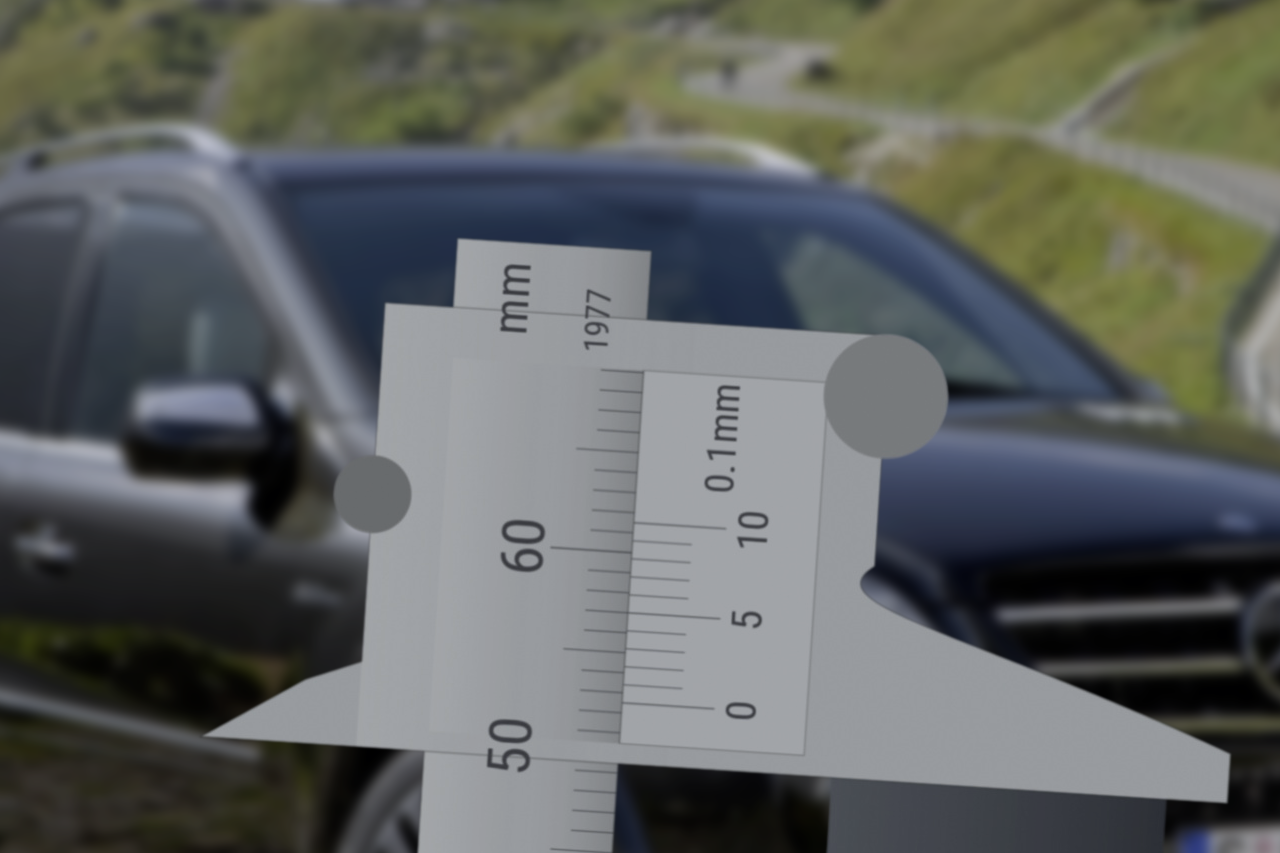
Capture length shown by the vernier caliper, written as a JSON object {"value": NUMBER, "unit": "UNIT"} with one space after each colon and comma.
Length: {"value": 52.5, "unit": "mm"}
